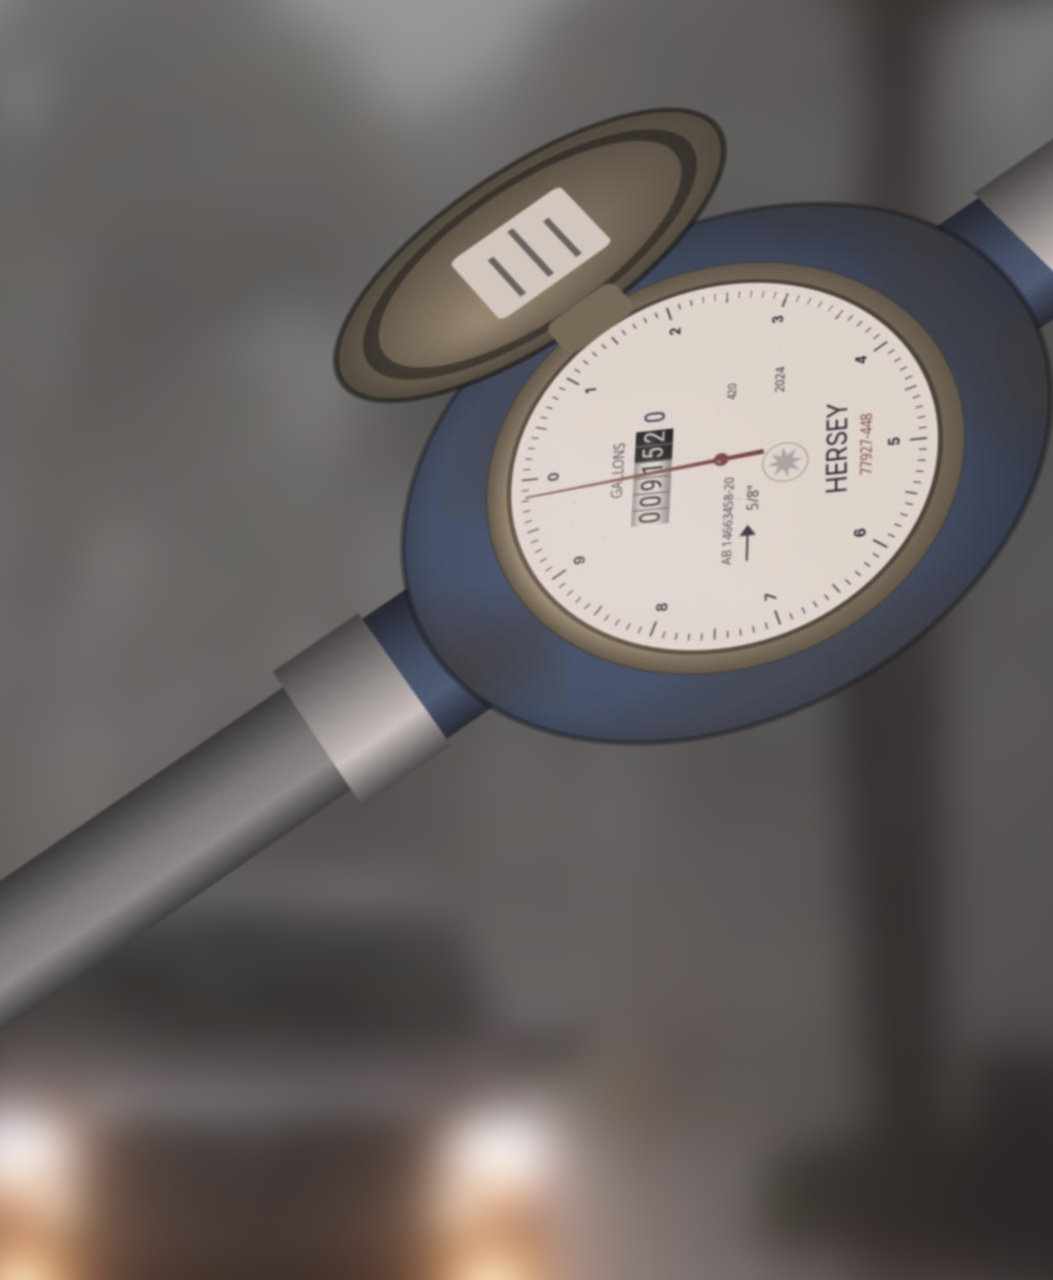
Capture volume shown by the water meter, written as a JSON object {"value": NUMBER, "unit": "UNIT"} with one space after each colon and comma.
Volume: {"value": 91519.8, "unit": "gal"}
